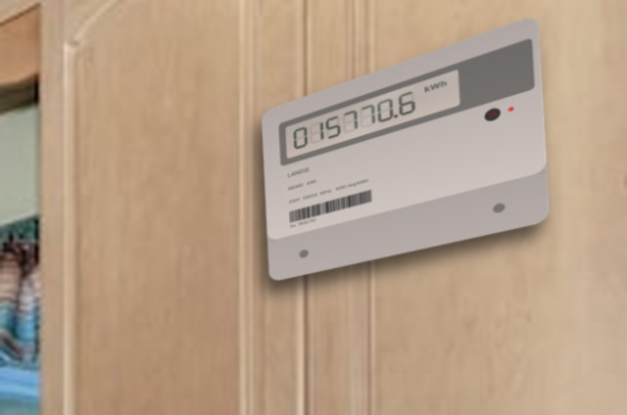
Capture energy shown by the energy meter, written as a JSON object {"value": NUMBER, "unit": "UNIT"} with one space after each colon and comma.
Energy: {"value": 15770.6, "unit": "kWh"}
